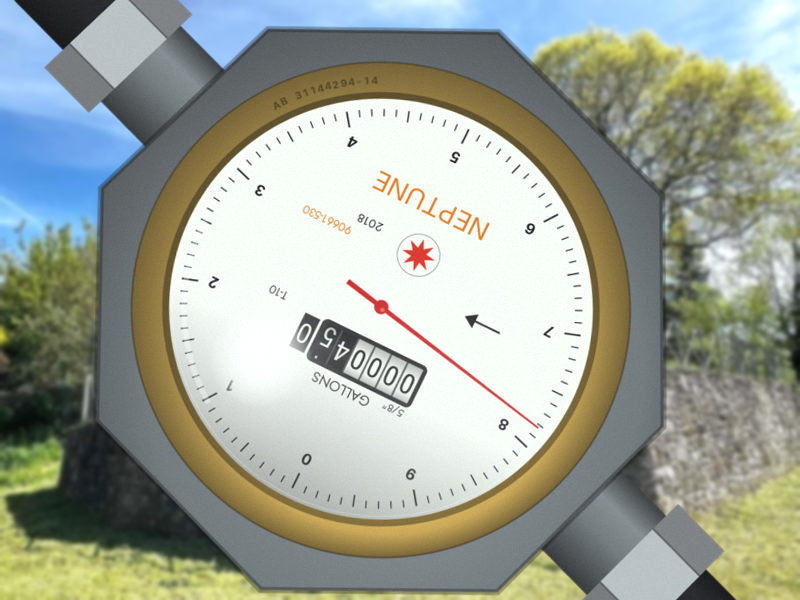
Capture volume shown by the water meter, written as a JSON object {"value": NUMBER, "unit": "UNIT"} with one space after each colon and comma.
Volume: {"value": 447.8, "unit": "gal"}
